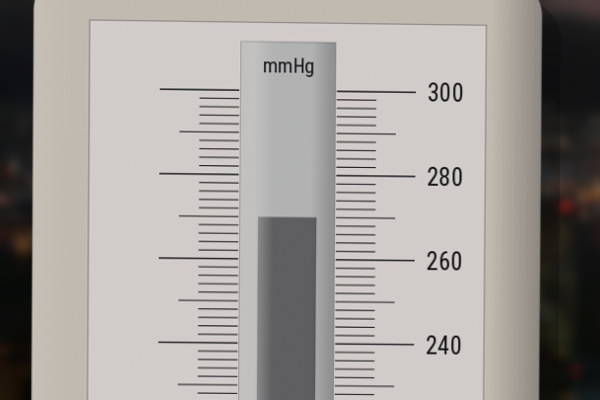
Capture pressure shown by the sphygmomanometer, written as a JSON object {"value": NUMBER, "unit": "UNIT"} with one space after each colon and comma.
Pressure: {"value": 270, "unit": "mmHg"}
